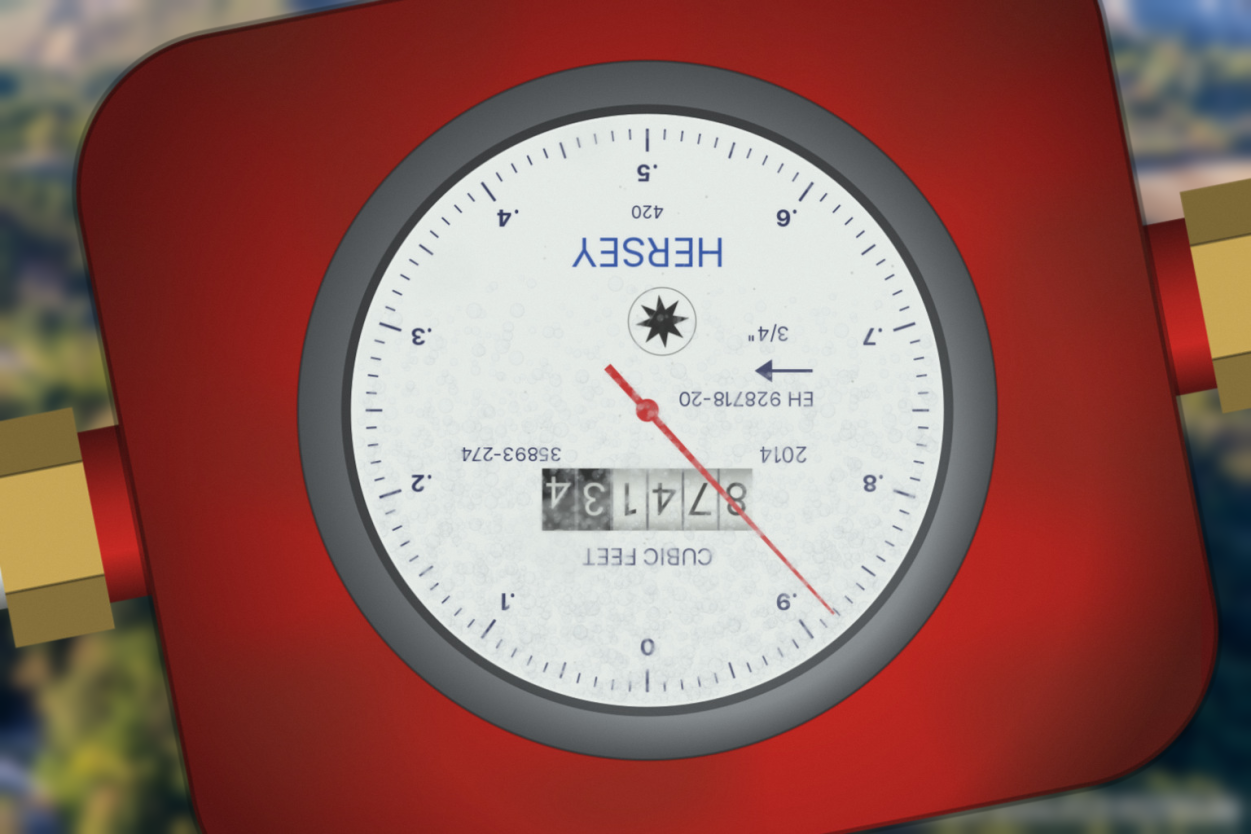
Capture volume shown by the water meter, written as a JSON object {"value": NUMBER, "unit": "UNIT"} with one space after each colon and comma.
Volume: {"value": 874133.88, "unit": "ft³"}
